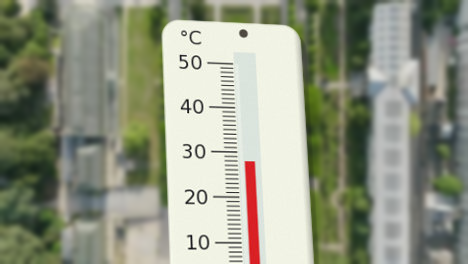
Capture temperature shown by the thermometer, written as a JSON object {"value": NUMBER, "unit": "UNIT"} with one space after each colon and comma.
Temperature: {"value": 28, "unit": "°C"}
